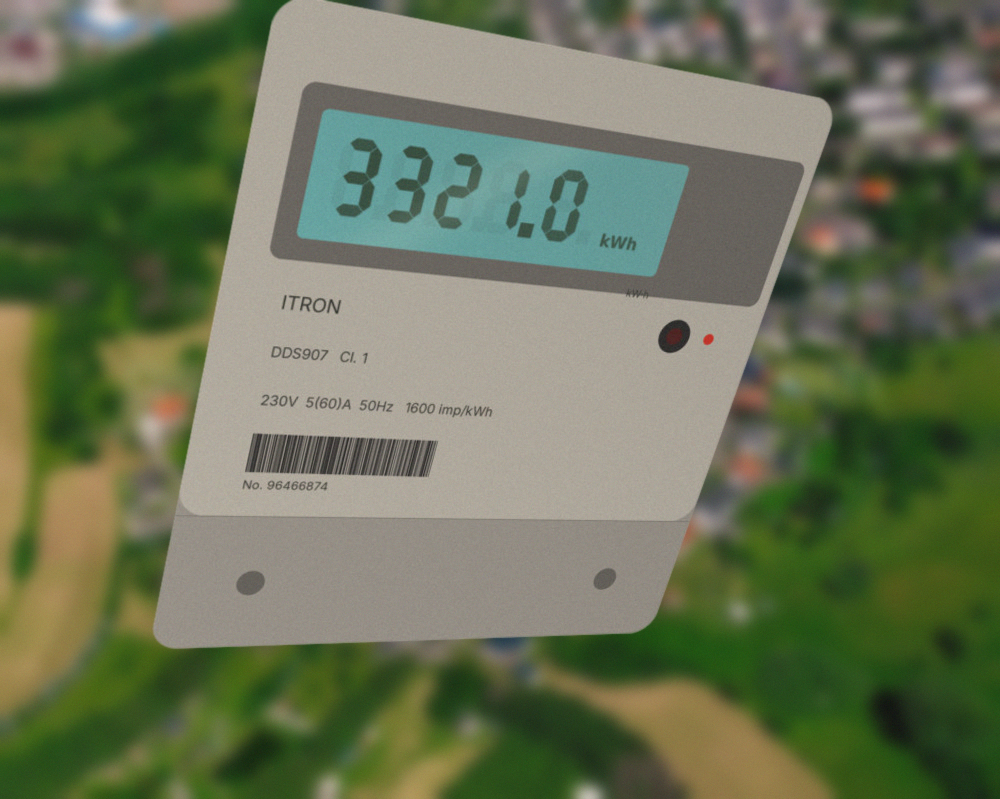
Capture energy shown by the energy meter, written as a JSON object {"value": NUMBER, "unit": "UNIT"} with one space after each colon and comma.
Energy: {"value": 3321.0, "unit": "kWh"}
